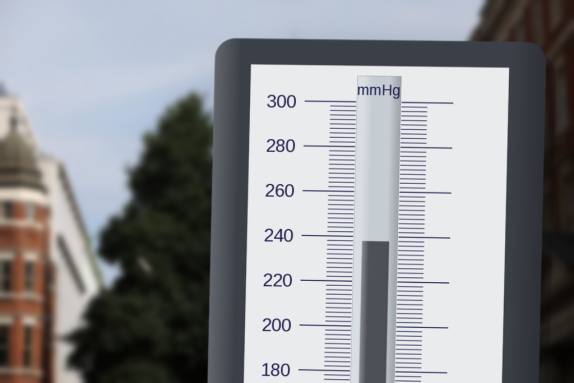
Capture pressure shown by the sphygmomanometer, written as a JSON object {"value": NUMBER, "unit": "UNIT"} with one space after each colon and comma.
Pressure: {"value": 238, "unit": "mmHg"}
